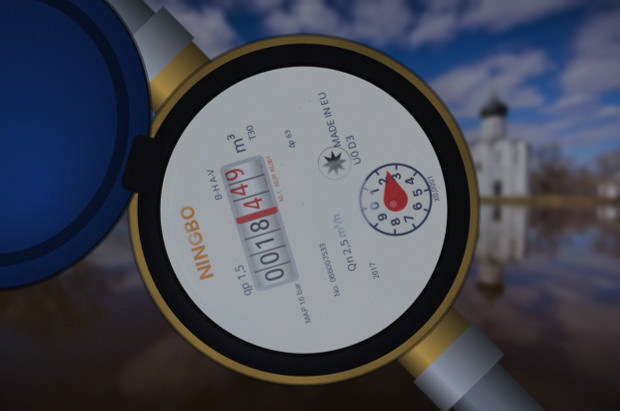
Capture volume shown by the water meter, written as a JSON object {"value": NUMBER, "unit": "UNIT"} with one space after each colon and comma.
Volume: {"value": 18.4492, "unit": "m³"}
